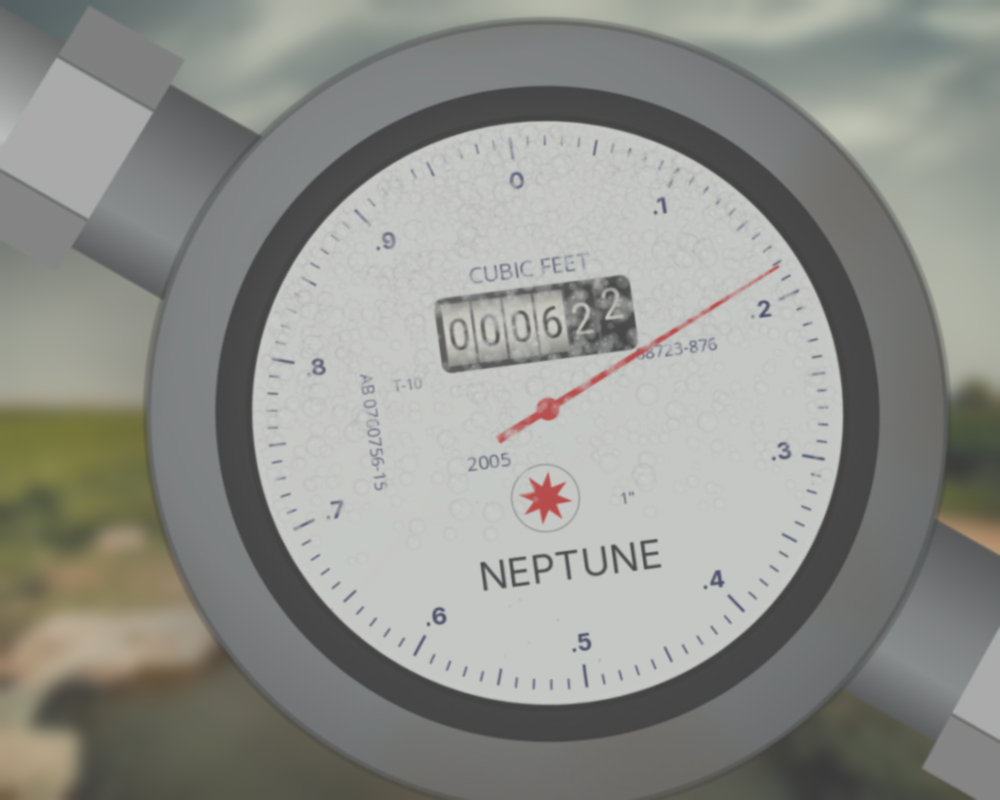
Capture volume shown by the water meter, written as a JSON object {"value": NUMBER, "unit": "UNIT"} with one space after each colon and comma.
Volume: {"value": 622.18, "unit": "ft³"}
